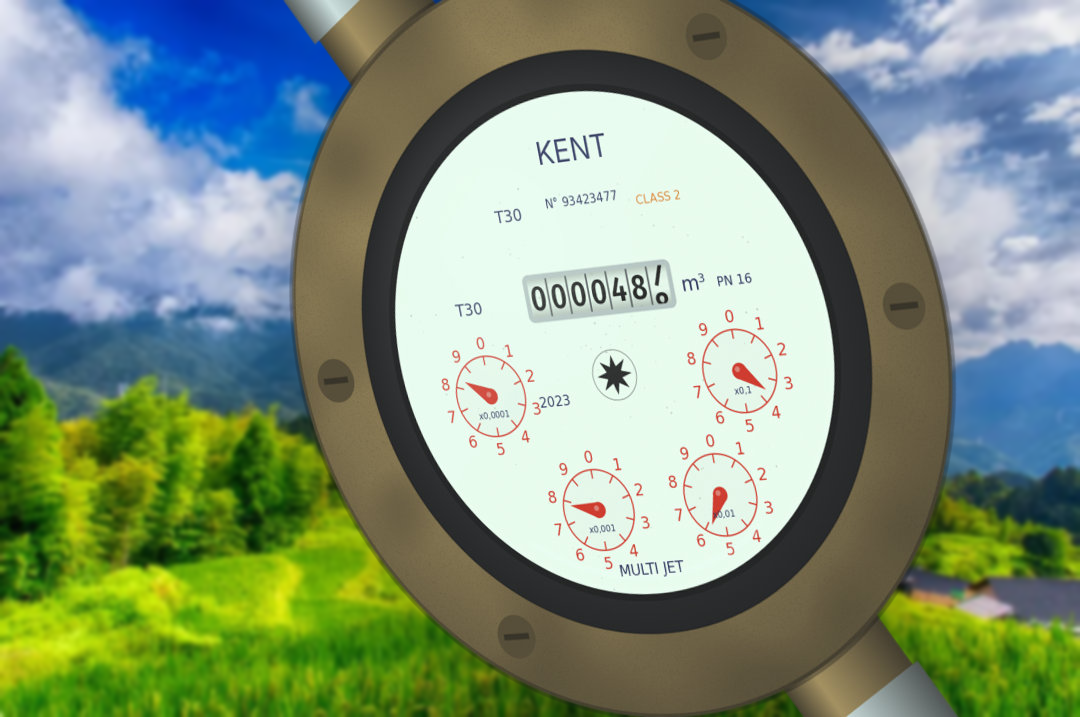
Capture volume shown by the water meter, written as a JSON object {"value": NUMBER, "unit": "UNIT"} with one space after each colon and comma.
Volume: {"value": 487.3578, "unit": "m³"}
